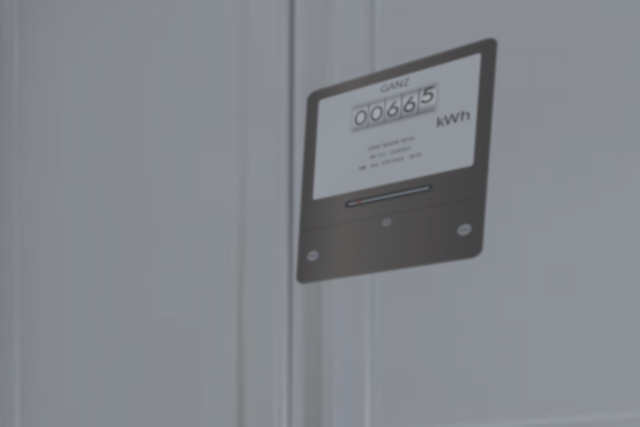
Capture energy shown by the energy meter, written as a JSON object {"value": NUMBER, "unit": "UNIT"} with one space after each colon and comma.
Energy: {"value": 665, "unit": "kWh"}
